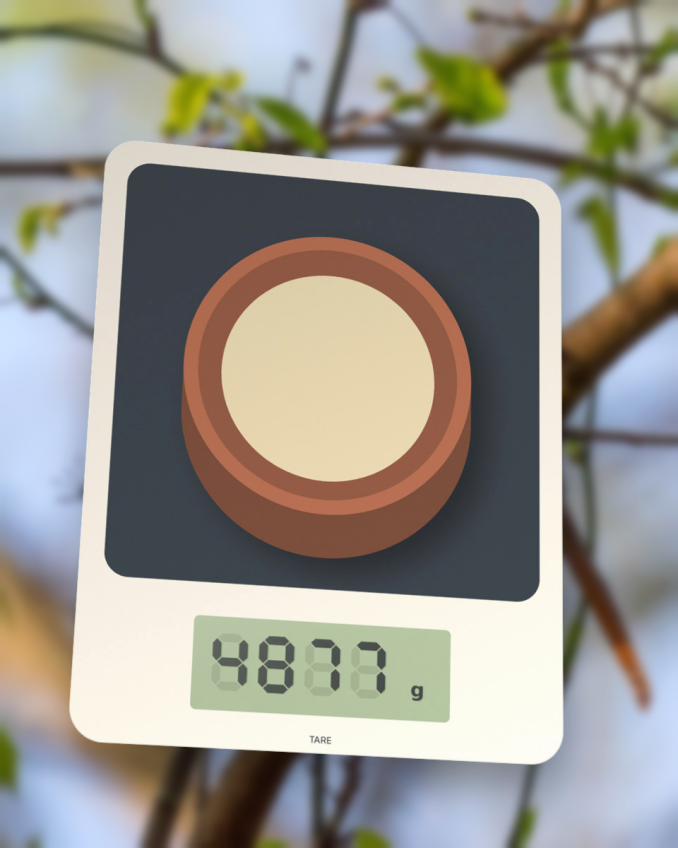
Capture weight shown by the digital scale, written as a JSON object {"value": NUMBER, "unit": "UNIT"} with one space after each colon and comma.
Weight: {"value": 4877, "unit": "g"}
